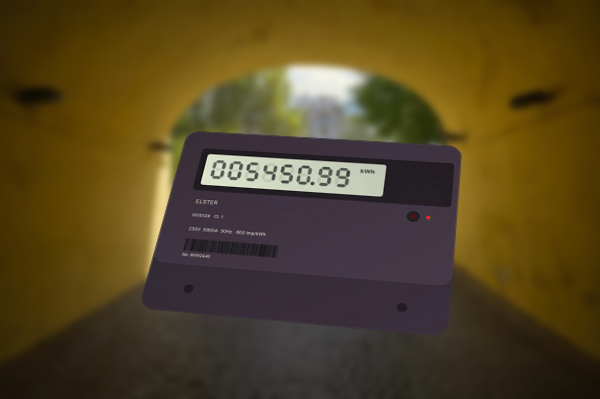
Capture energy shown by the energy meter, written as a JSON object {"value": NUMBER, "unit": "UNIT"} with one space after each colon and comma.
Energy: {"value": 5450.99, "unit": "kWh"}
